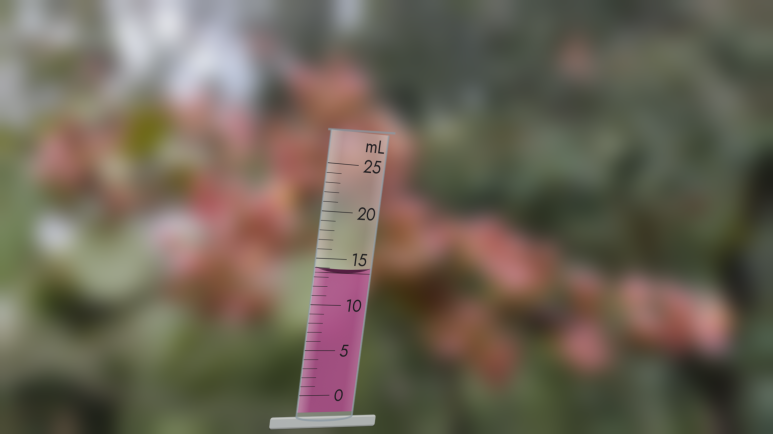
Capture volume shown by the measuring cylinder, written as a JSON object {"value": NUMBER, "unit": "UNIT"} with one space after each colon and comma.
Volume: {"value": 13.5, "unit": "mL"}
